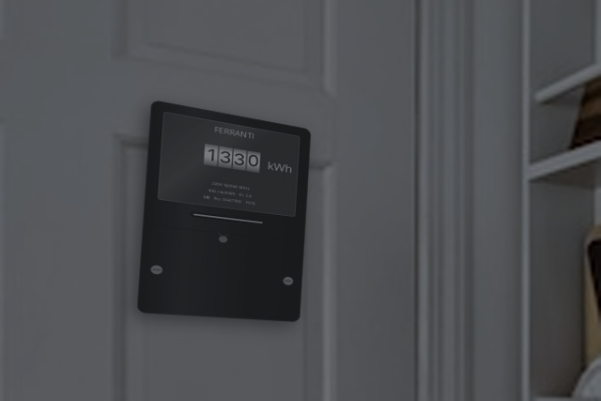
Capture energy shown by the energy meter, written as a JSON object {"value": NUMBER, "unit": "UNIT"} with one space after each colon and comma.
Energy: {"value": 1330, "unit": "kWh"}
